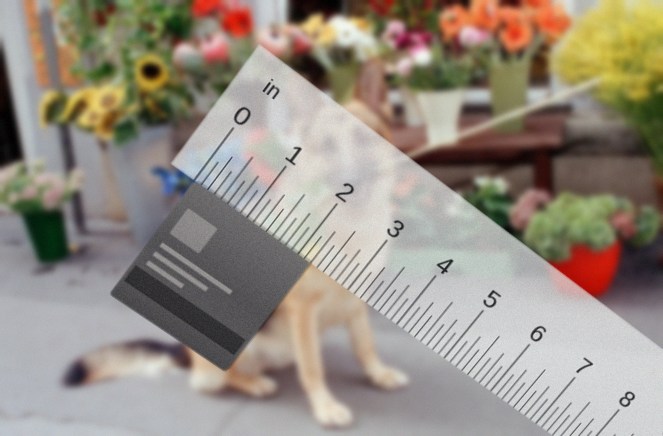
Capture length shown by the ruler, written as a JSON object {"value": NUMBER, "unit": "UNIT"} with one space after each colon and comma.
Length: {"value": 2.25, "unit": "in"}
